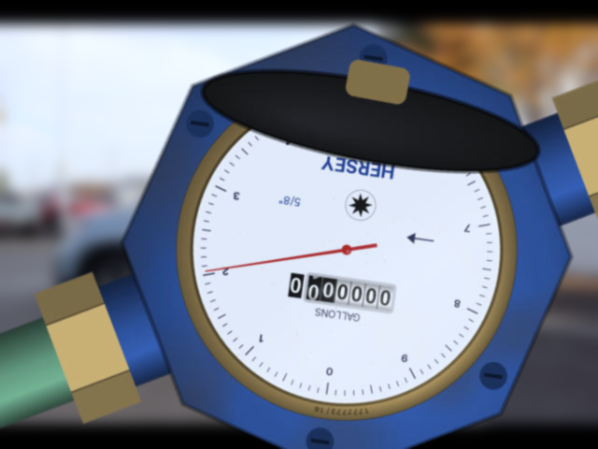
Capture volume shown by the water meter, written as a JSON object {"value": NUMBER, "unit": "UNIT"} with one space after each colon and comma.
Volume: {"value": 2.0, "unit": "gal"}
